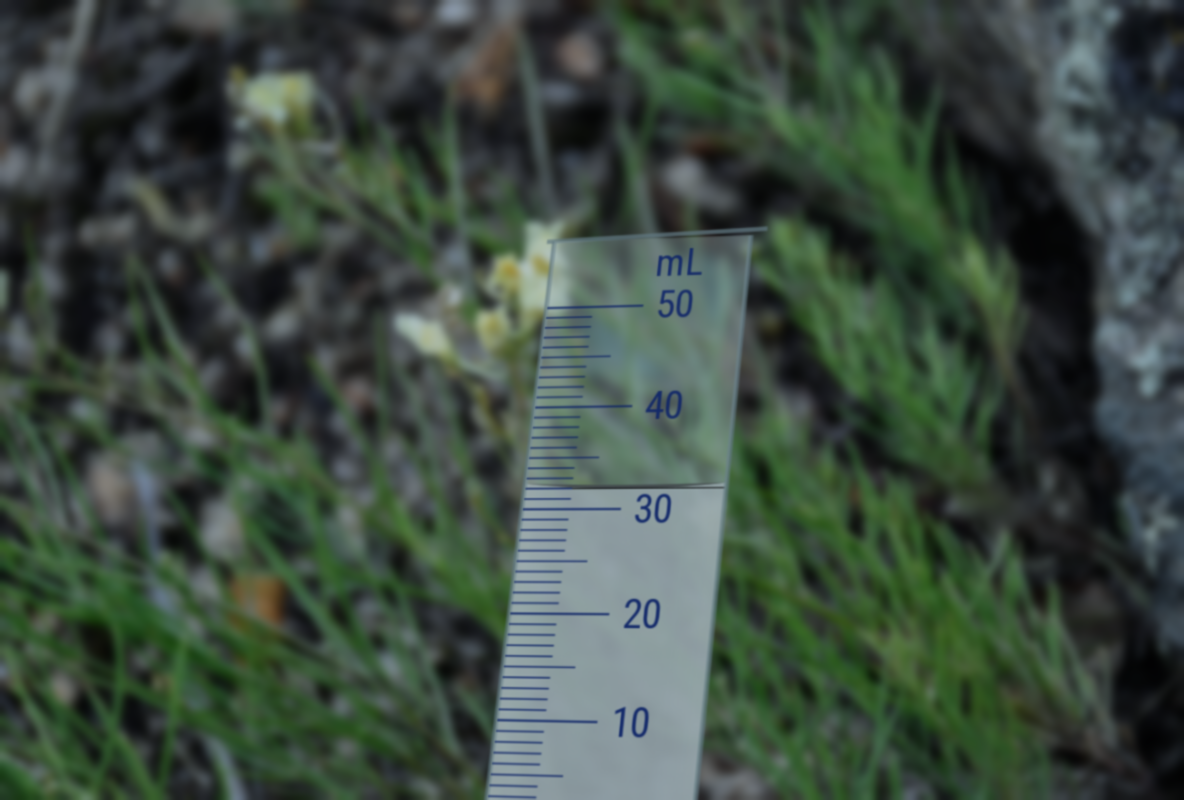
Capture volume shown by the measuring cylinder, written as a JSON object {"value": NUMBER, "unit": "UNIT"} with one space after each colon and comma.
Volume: {"value": 32, "unit": "mL"}
